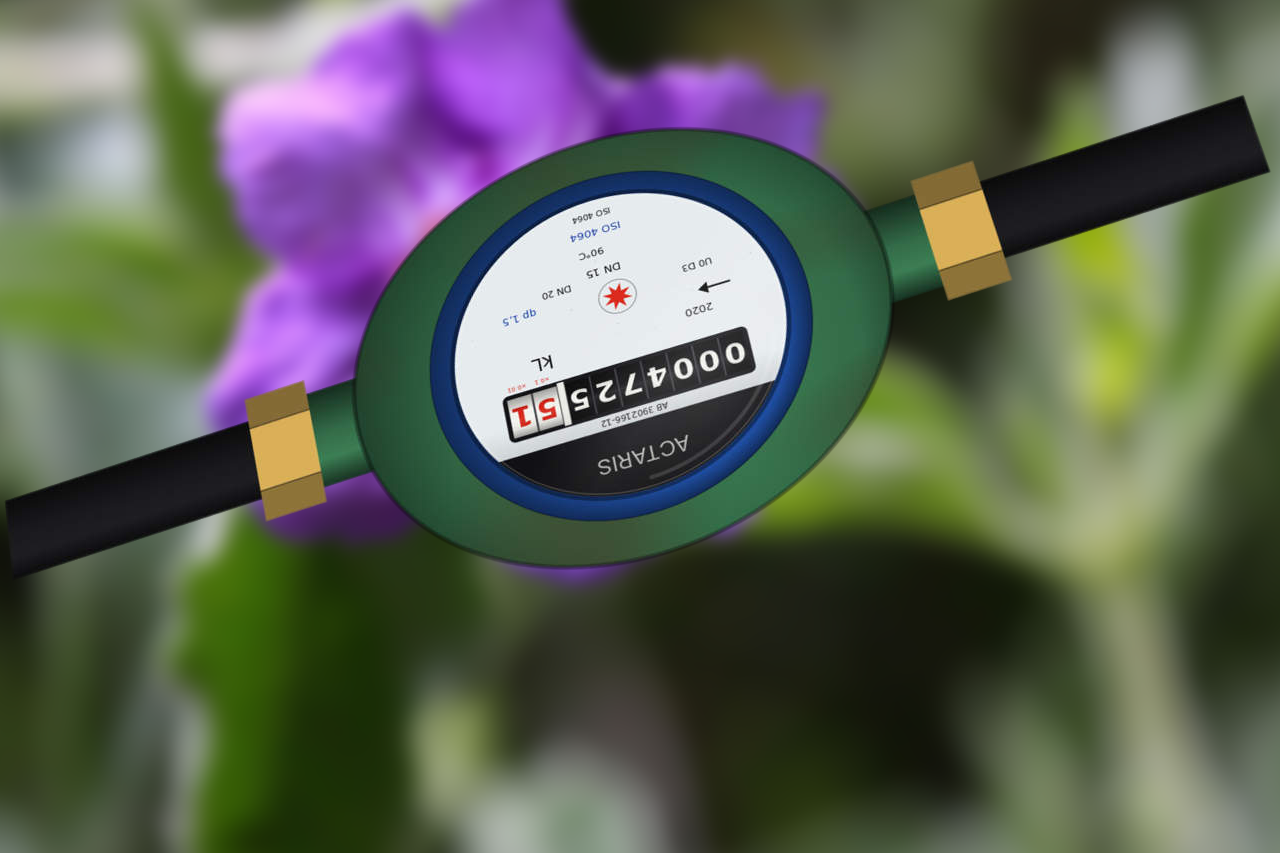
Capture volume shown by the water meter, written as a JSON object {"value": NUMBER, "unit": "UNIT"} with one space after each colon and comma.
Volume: {"value": 4725.51, "unit": "kL"}
